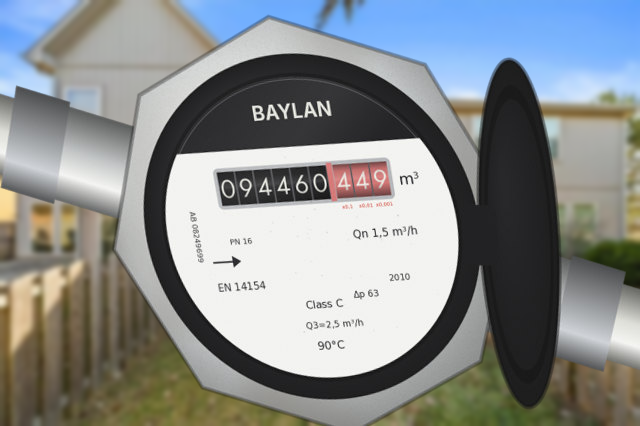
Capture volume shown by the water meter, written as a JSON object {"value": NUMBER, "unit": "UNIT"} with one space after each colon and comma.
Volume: {"value": 94460.449, "unit": "m³"}
